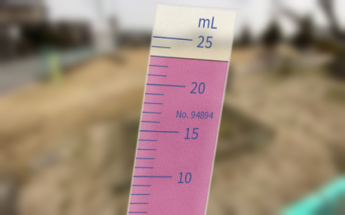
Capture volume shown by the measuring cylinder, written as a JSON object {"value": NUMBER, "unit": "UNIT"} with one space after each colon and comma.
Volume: {"value": 23, "unit": "mL"}
